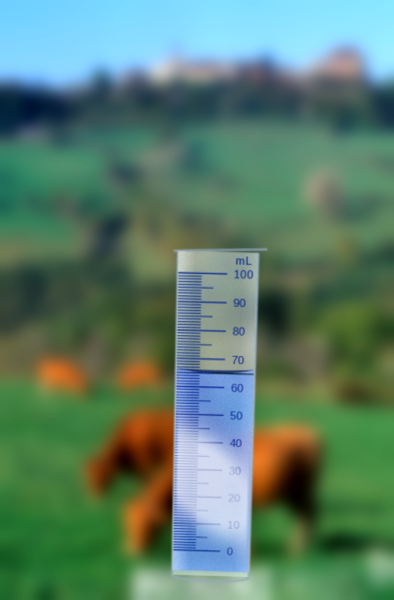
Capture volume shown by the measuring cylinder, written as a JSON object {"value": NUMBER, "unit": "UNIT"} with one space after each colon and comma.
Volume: {"value": 65, "unit": "mL"}
